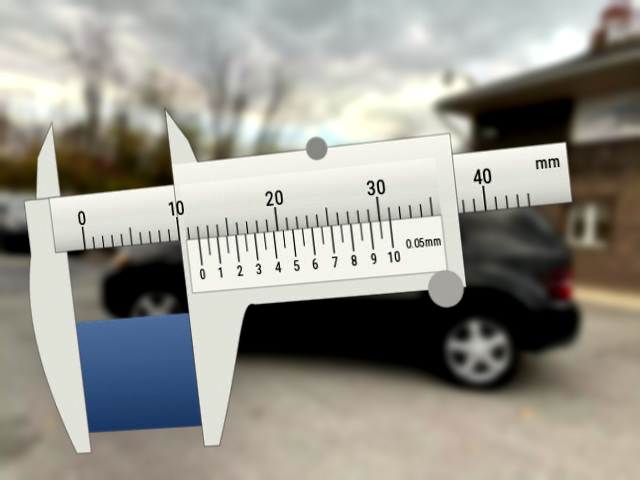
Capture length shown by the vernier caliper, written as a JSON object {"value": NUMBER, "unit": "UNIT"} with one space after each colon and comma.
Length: {"value": 12.0, "unit": "mm"}
